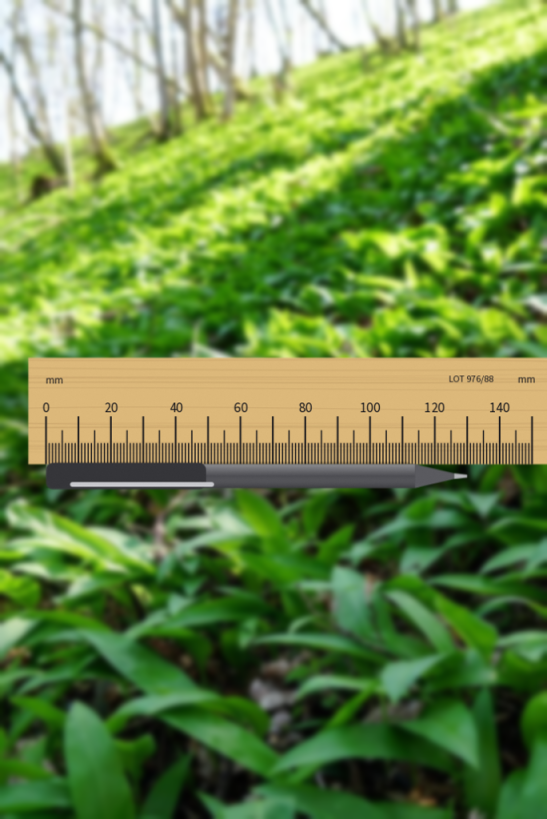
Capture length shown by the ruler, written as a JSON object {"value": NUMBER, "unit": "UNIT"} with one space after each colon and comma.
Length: {"value": 130, "unit": "mm"}
